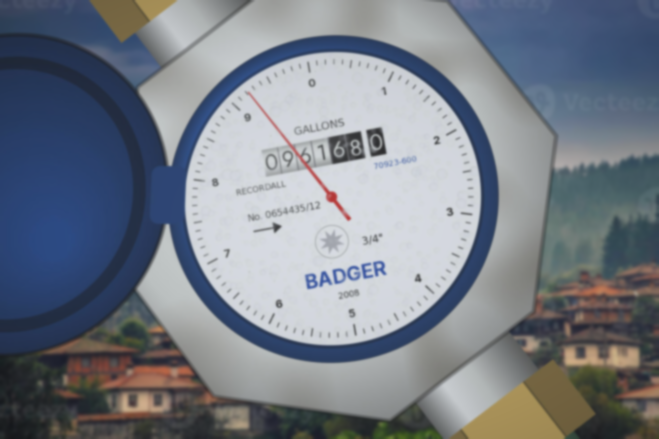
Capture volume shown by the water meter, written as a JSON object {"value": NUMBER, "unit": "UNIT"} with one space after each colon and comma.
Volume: {"value": 961679.2, "unit": "gal"}
